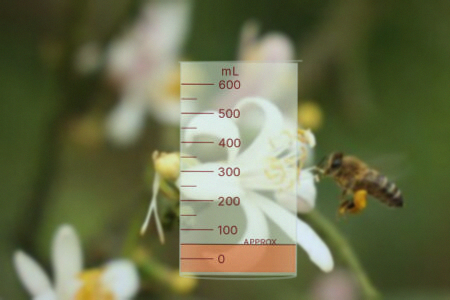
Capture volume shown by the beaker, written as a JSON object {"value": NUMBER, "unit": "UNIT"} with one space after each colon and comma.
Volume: {"value": 50, "unit": "mL"}
